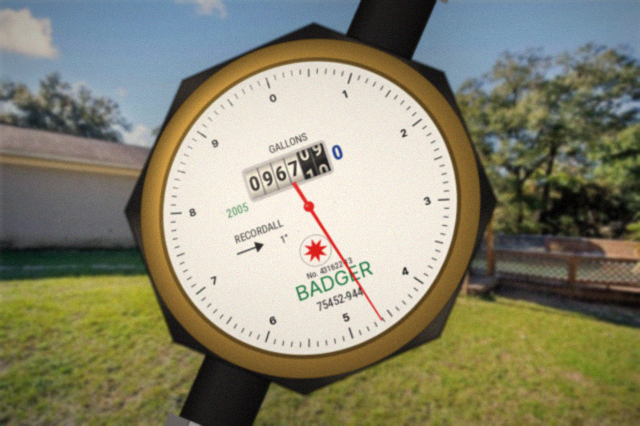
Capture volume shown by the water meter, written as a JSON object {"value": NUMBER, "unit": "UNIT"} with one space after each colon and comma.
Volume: {"value": 967094.6, "unit": "gal"}
